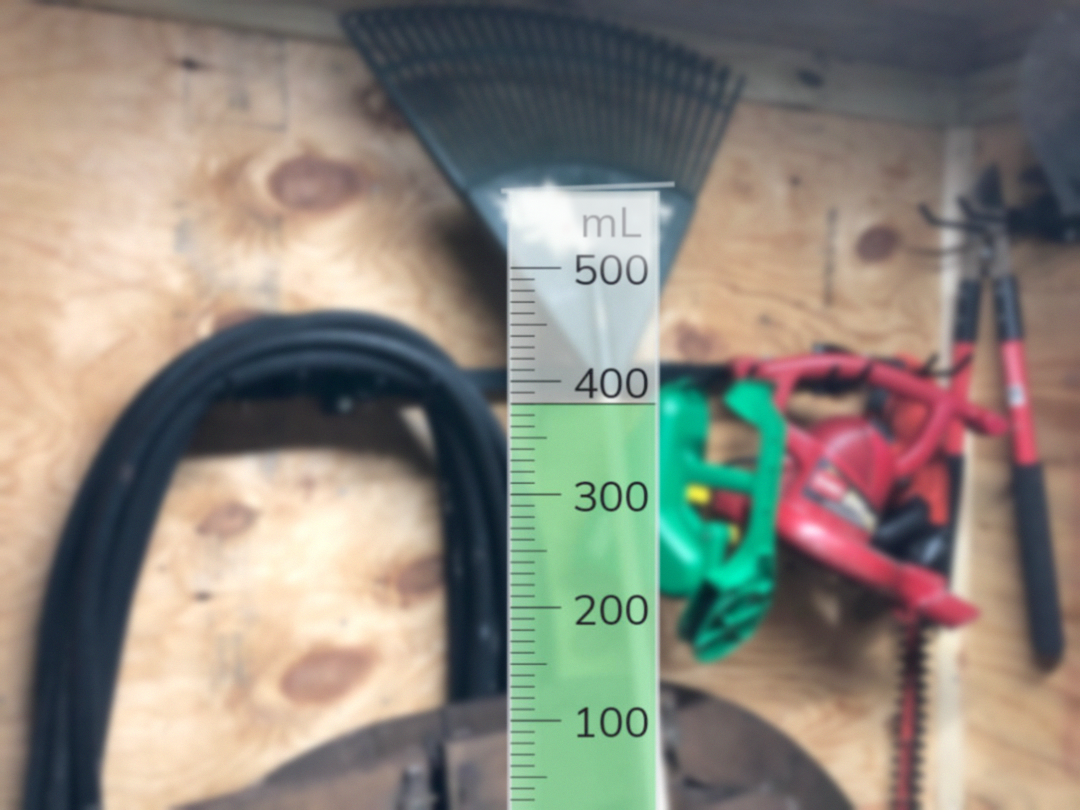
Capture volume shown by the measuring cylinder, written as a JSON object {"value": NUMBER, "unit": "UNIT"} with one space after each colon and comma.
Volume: {"value": 380, "unit": "mL"}
